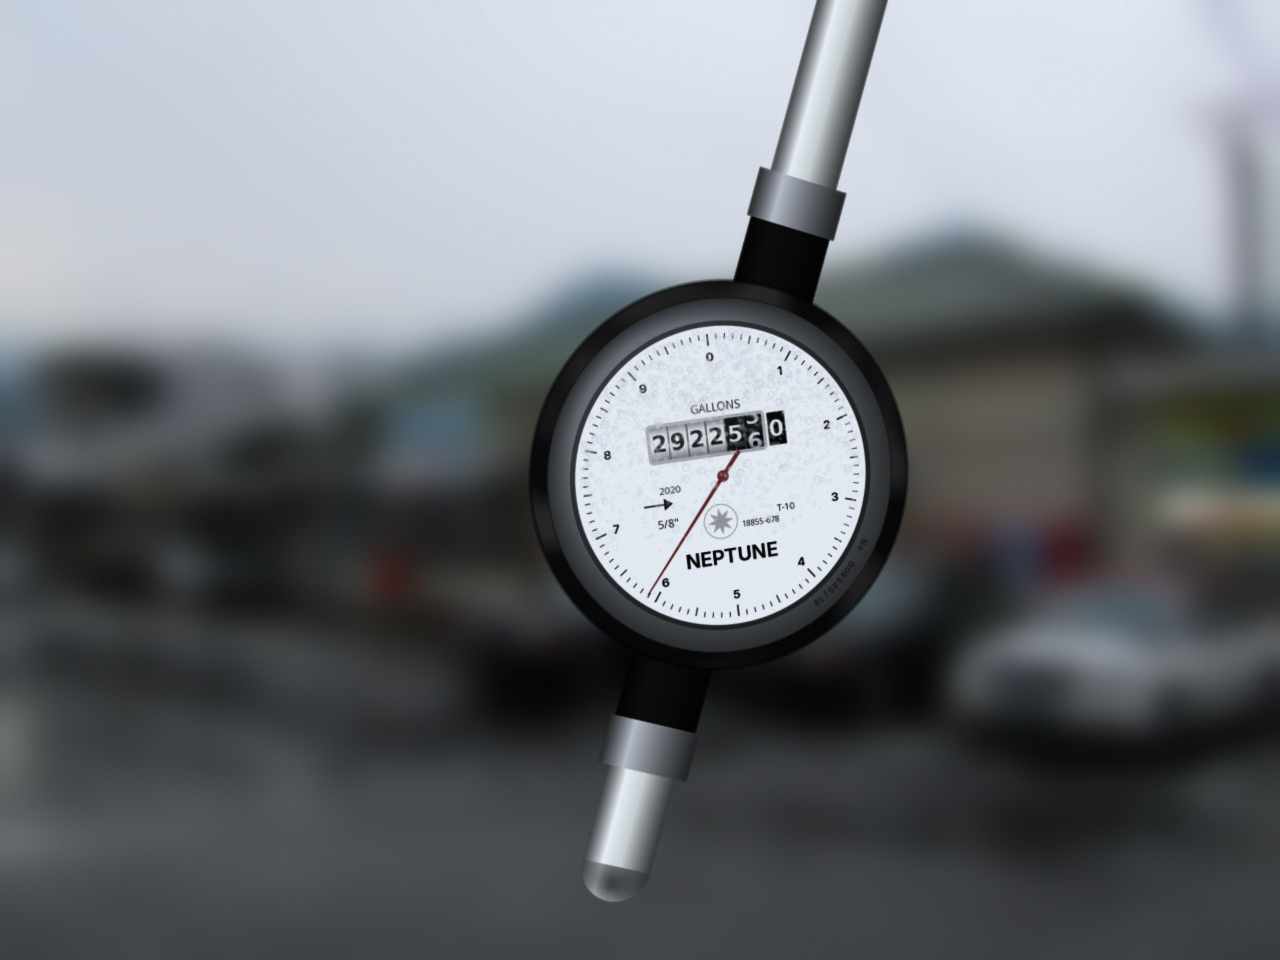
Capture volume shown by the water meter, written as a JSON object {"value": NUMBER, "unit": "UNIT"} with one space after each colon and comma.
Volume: {"value": 2922556.1, "unit": "gal"}
